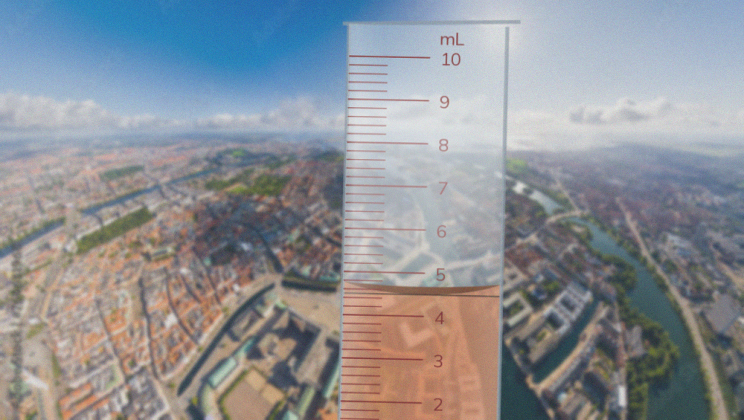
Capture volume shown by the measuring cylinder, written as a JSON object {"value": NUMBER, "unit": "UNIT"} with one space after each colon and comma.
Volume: {"value": 4.5, "unit": "mL"}
